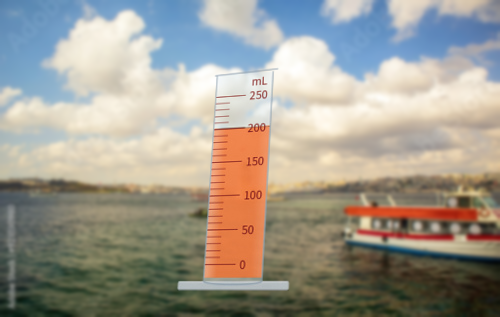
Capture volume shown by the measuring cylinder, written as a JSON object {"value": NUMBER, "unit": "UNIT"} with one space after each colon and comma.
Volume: {"value": 200, "unit": "mL"}
